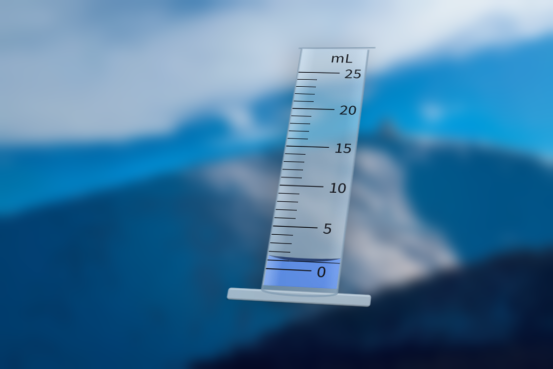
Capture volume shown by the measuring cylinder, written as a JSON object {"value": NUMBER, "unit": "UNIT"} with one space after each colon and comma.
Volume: {"value": 1, "unit": "mL"}
